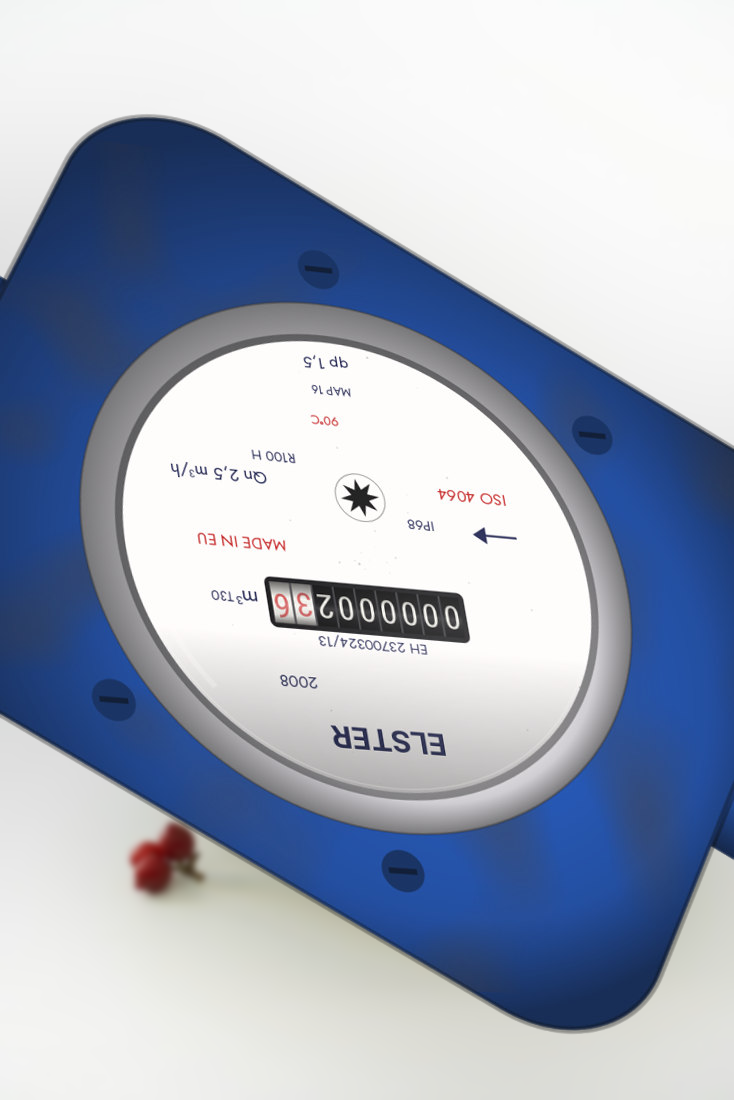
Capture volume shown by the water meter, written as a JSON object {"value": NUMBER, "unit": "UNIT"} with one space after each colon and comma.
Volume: {"value": 2.36, "unit": "m³"}
